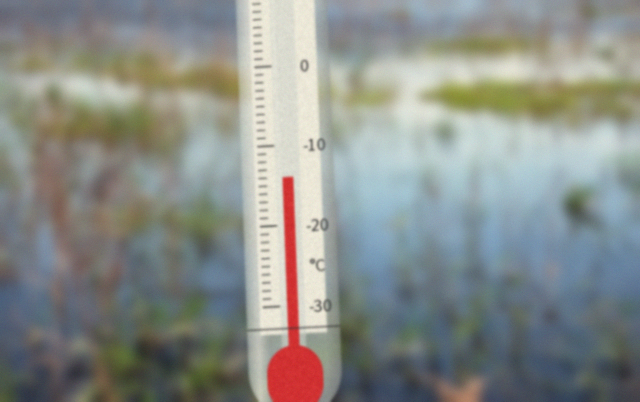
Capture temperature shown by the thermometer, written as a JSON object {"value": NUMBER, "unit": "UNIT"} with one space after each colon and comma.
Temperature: {"value": -14, "unit": "°C"}
